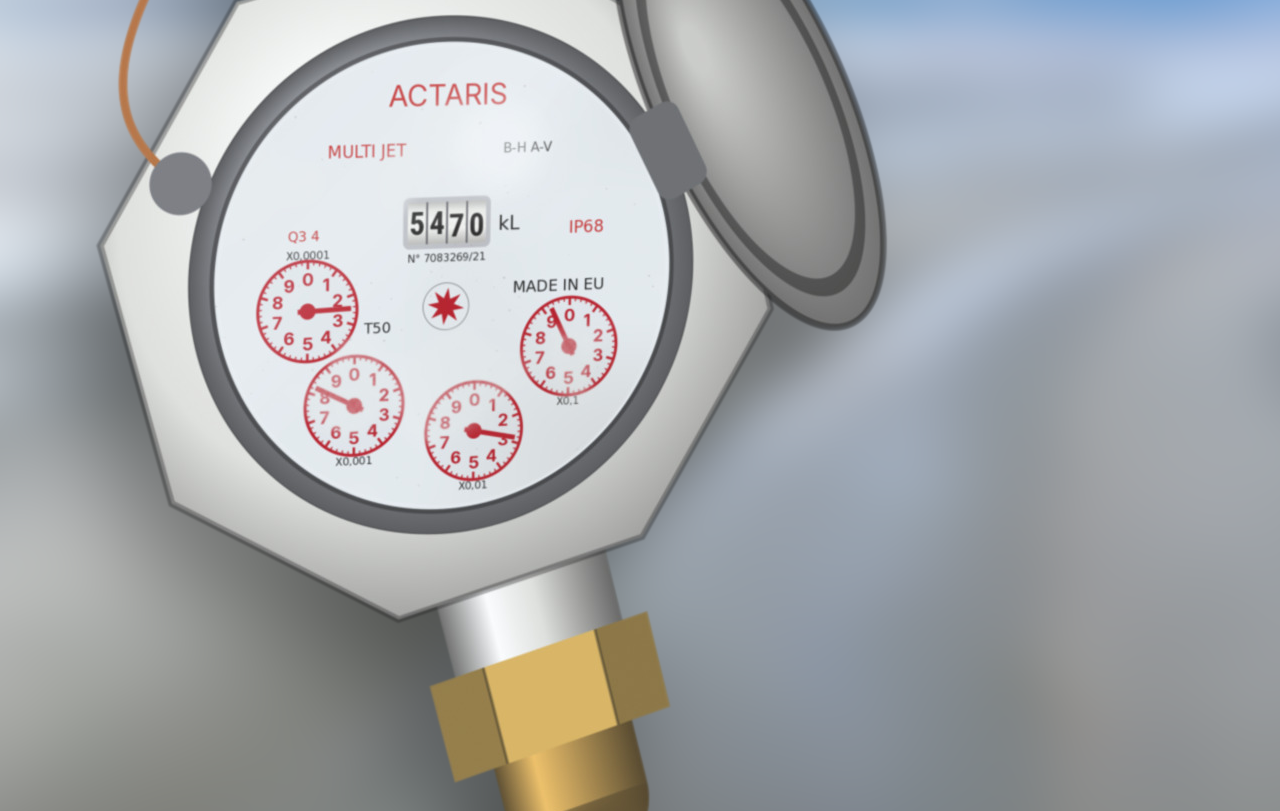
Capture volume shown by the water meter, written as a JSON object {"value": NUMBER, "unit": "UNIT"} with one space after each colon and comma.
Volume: {"value": 5469.9282, "unit": "kL"}
